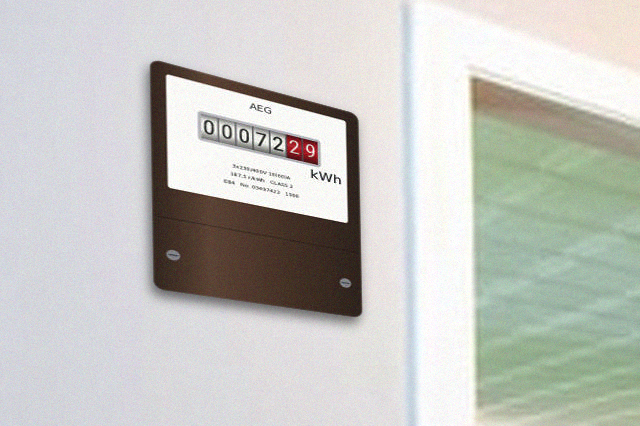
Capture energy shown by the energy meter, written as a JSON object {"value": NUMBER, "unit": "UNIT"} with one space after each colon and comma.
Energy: {"value": 72.29, "unit": "kWh"}
